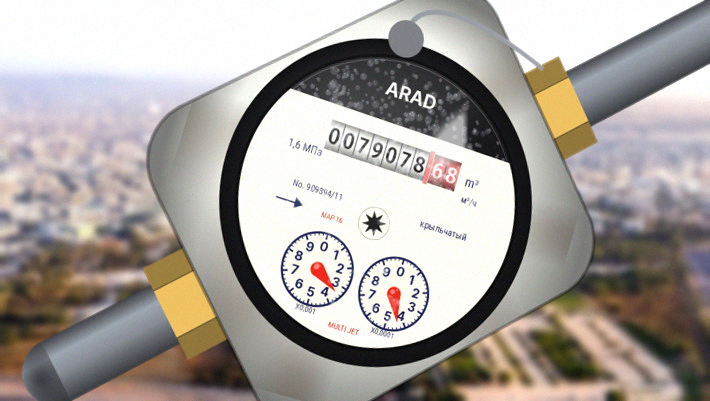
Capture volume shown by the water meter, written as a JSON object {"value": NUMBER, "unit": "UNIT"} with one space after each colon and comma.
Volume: {"value": 79078.6834, "unit": "m³"}
